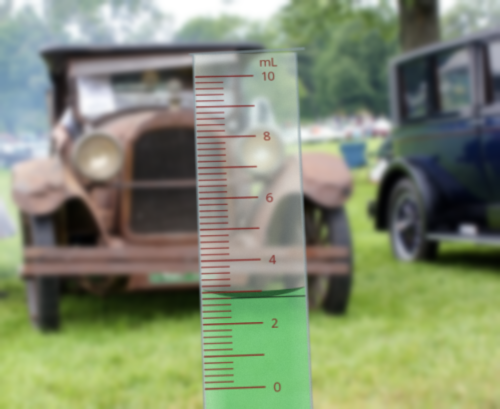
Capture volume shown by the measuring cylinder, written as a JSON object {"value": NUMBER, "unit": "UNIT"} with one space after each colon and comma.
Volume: {"value": 2.8, "unit": "mL"}
